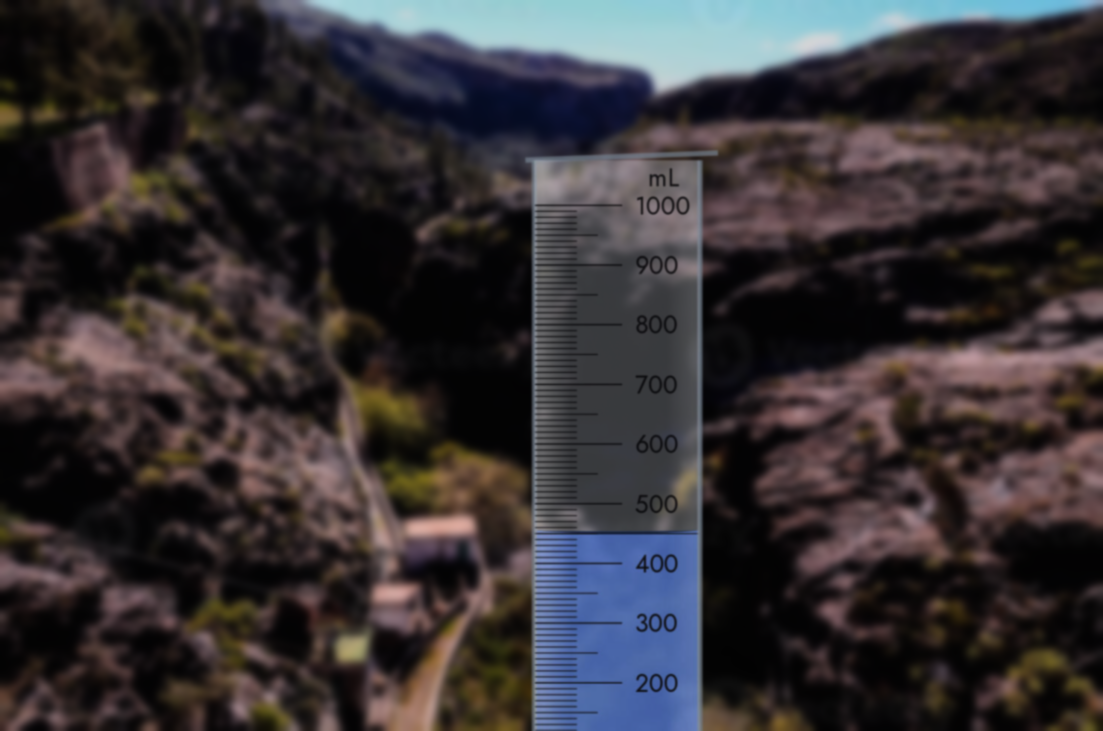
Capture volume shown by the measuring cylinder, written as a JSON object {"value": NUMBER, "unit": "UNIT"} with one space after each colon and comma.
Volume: {"value": 450, "unit": "mL"}
